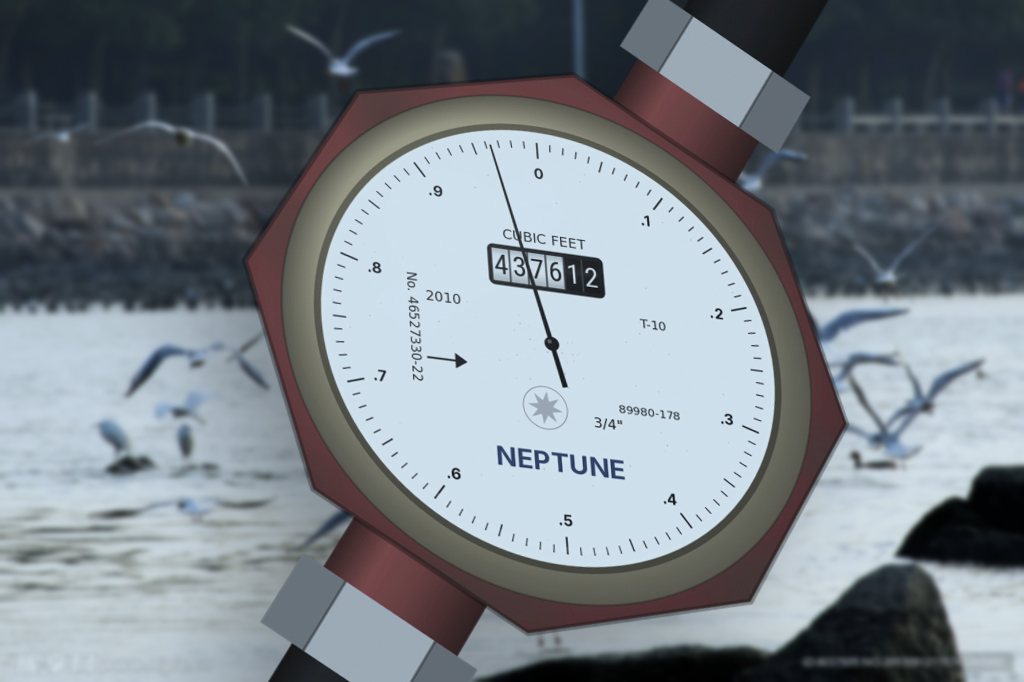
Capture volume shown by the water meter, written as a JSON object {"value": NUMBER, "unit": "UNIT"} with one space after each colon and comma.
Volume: {"value": 437611.96, "unit": "ft³"}
